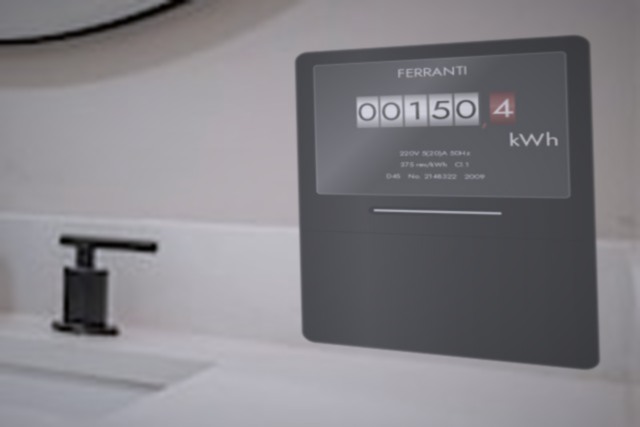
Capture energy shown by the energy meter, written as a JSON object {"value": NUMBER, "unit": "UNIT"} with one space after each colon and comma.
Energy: {"value": 150.4, "unit": "kWh"}
